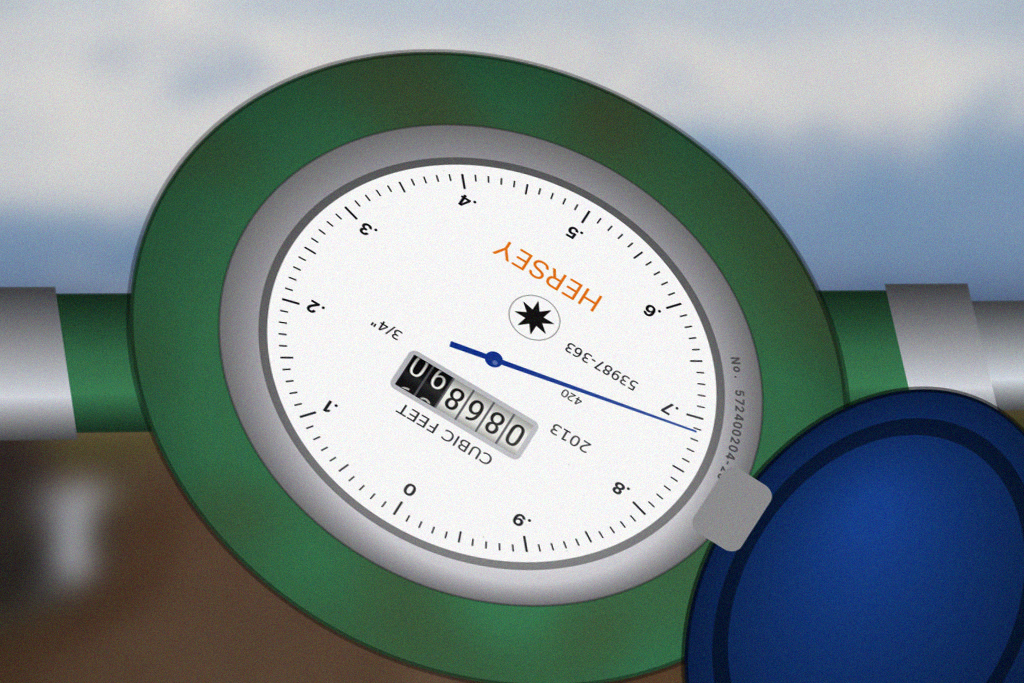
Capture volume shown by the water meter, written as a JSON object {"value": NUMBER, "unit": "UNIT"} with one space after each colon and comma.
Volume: {"value": 86889.71, "unit": "ft³"}
